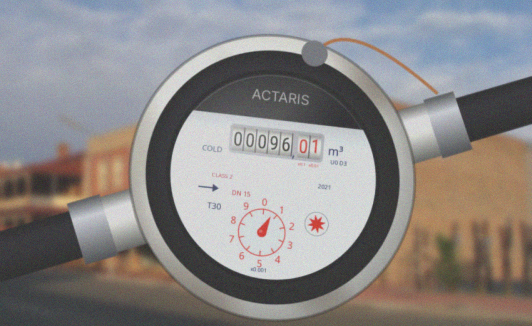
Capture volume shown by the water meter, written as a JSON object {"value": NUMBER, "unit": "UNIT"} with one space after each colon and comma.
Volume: {"value": 96.010, "unit": "m³"}
